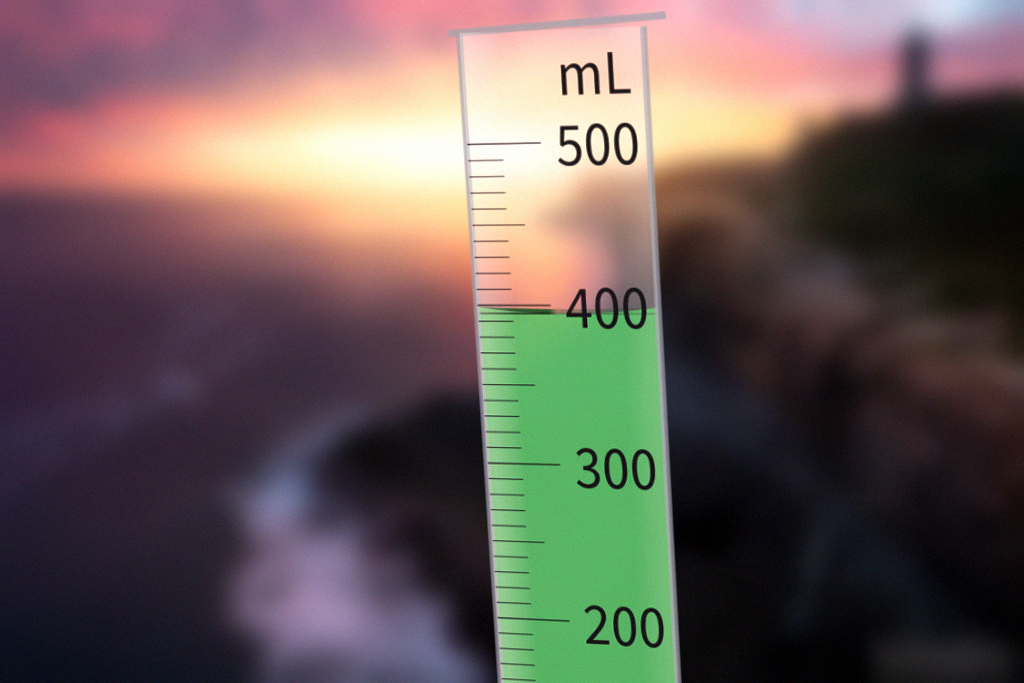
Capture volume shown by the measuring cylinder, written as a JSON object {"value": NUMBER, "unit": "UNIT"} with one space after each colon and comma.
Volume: {"value": 395, "unit": "mL"}
